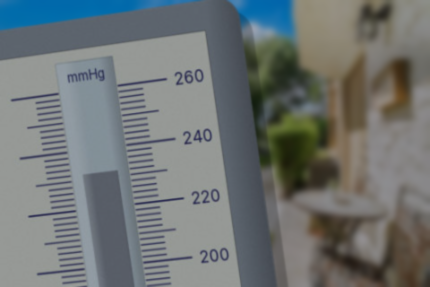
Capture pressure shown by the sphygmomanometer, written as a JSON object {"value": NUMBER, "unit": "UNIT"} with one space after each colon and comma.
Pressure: {"value": 232, "unit": "mmHg"}
